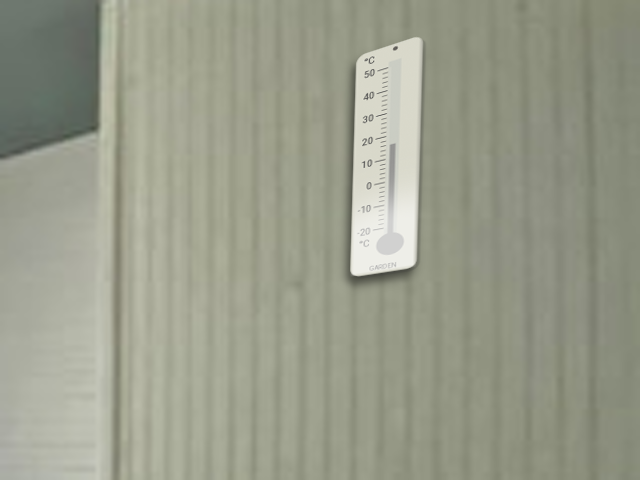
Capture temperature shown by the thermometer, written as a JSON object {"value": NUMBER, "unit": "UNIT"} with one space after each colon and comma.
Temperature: {"value": 16, "unit": "°C"}
